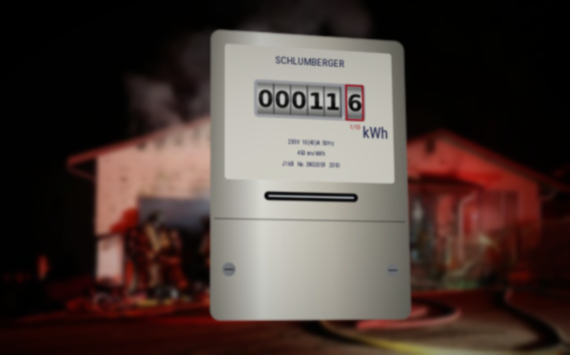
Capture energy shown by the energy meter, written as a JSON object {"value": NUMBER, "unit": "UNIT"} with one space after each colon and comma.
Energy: {"value": 11.6, "unit": "kWh"}
